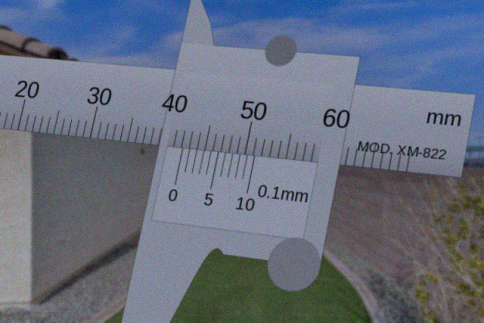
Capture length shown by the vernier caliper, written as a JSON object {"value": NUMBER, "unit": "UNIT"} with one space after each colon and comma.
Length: {"value": 42.2, "unit": "mm"}
